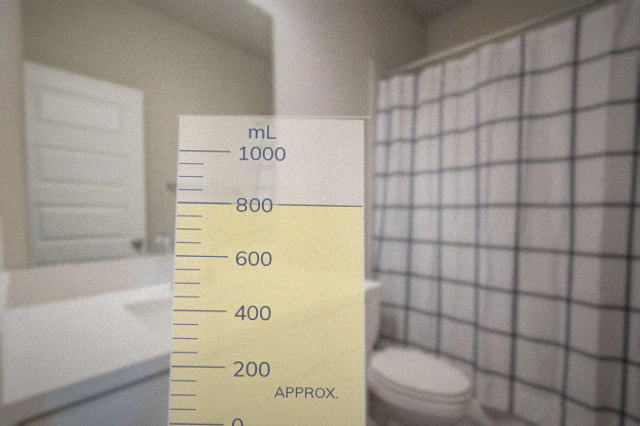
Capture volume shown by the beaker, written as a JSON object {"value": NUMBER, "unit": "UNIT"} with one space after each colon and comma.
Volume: {"value": 800, "unit": "mL"}
